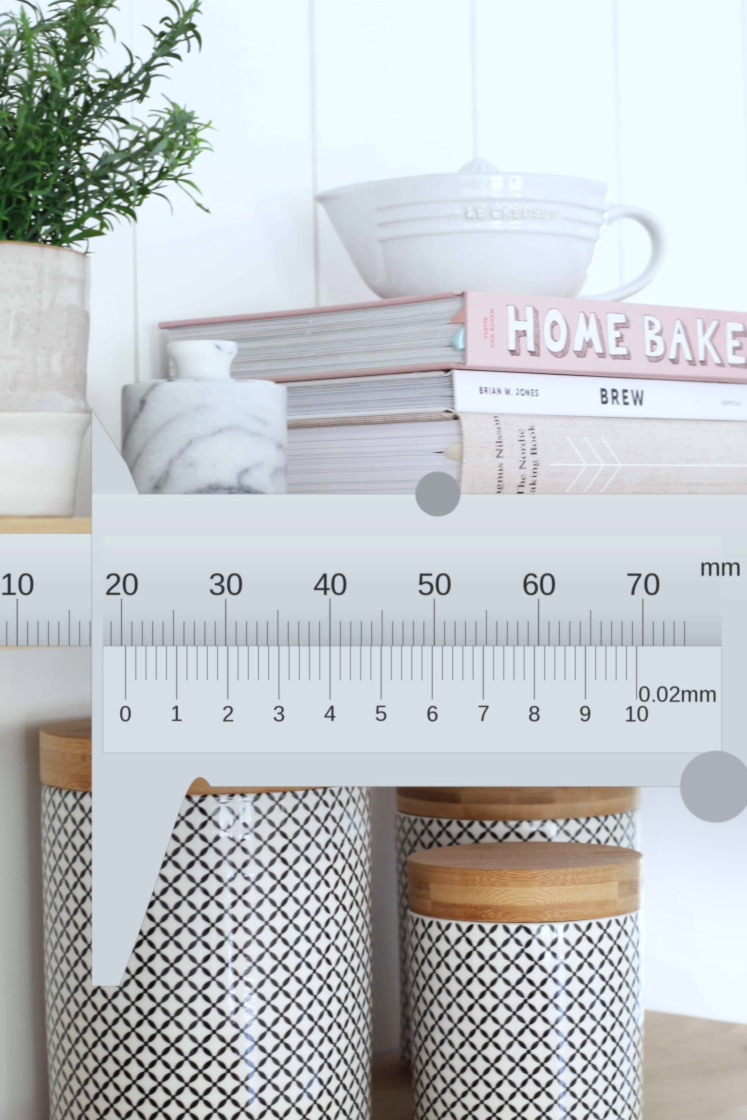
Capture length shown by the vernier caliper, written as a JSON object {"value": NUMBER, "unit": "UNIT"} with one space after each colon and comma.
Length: {"value": 20.4, "unit": "mm"}
